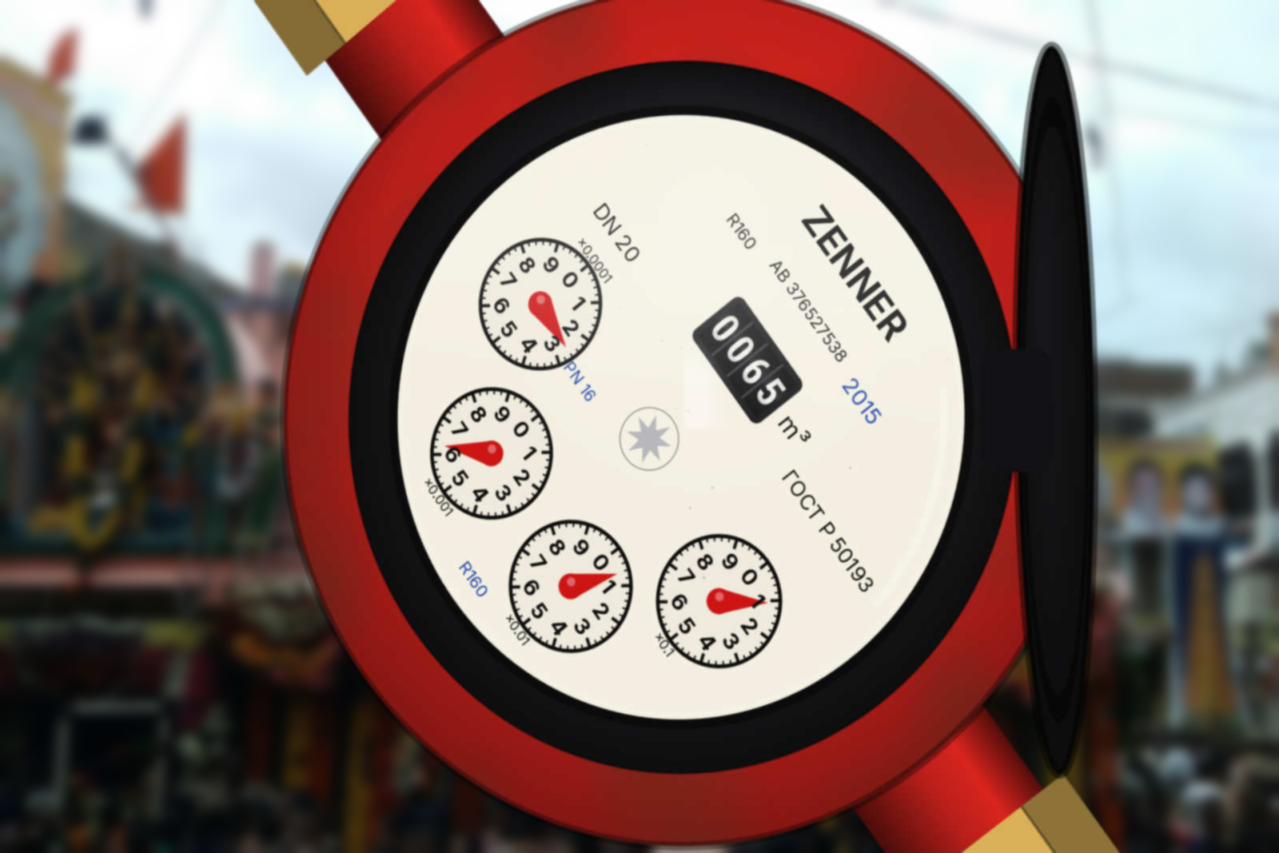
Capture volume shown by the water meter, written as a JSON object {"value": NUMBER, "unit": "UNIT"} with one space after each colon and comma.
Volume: {"value": 65.1062, "unit": "m³"}
